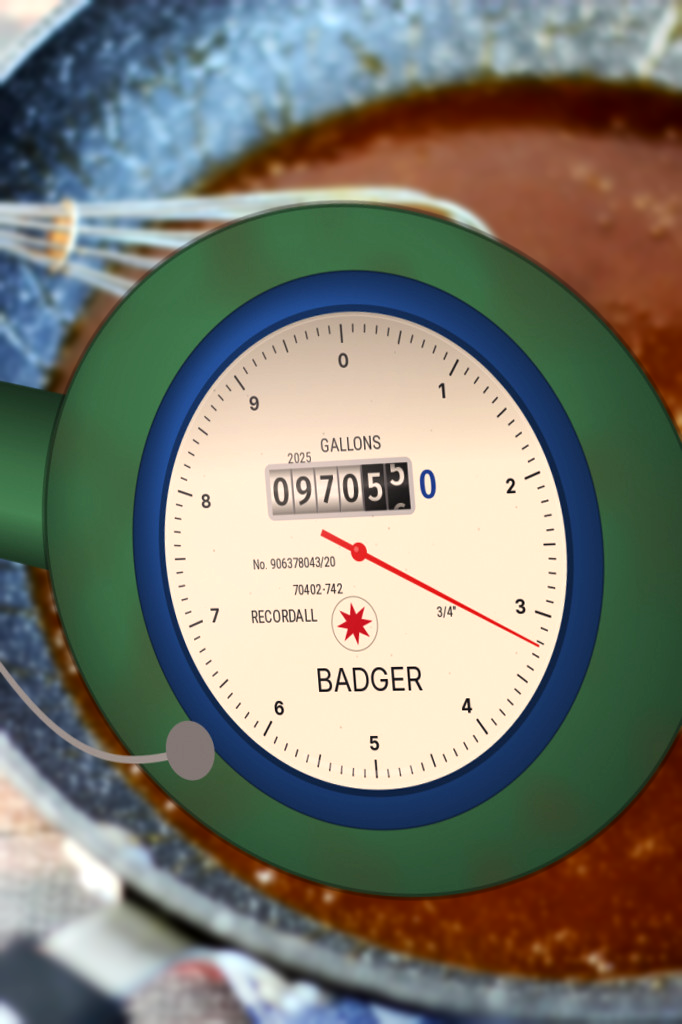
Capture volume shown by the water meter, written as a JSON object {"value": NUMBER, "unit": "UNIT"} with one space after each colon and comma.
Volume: {"value": 970553.2, "unit": "gal"}
